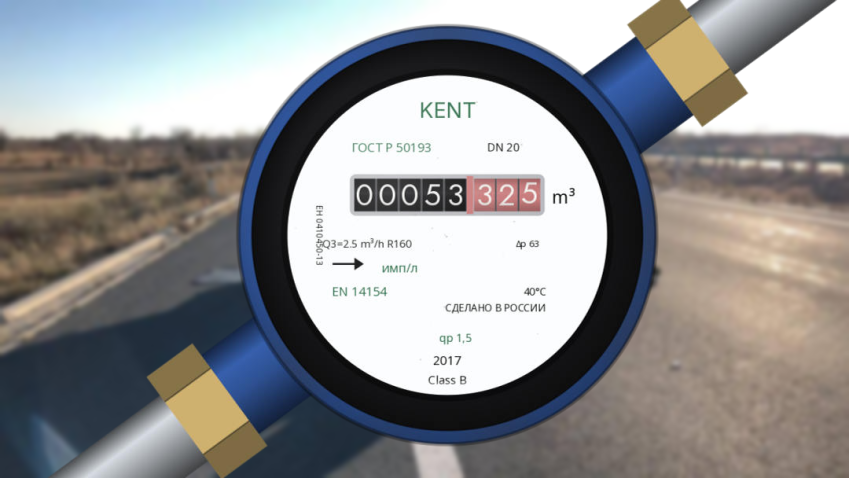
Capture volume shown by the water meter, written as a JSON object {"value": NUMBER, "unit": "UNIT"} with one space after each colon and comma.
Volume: {"value": 53.325, "unit": "m³"}
